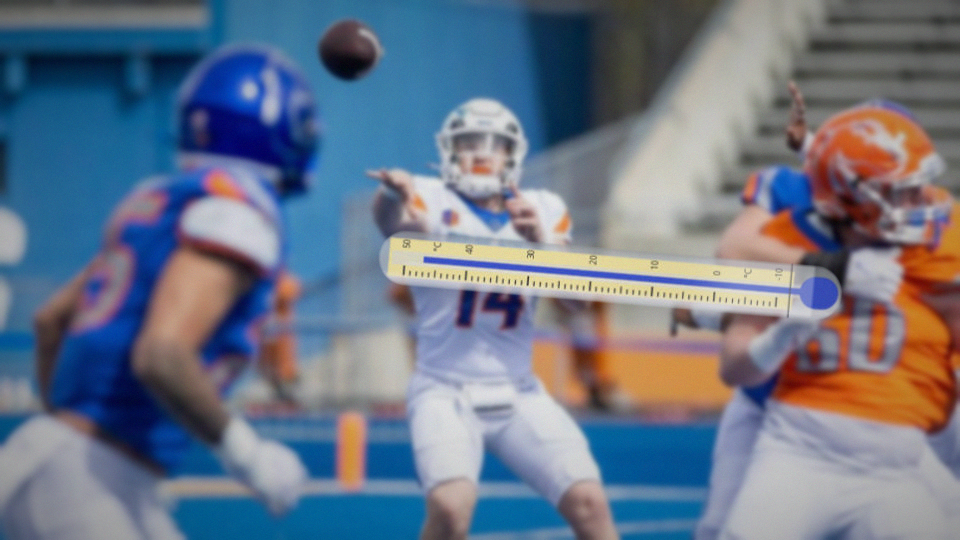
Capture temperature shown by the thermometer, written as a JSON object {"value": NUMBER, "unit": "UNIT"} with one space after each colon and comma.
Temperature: {"value": 47, "unit": "°C"}
